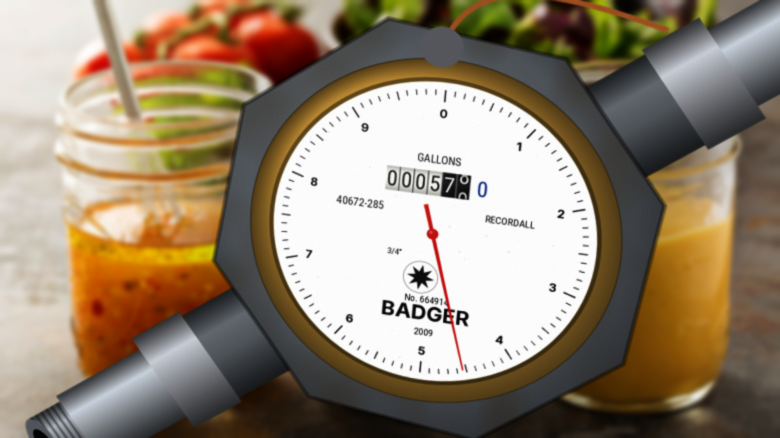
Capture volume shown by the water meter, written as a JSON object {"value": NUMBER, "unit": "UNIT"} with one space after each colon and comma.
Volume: {"value": 5784.5, "unit": "gal"}
